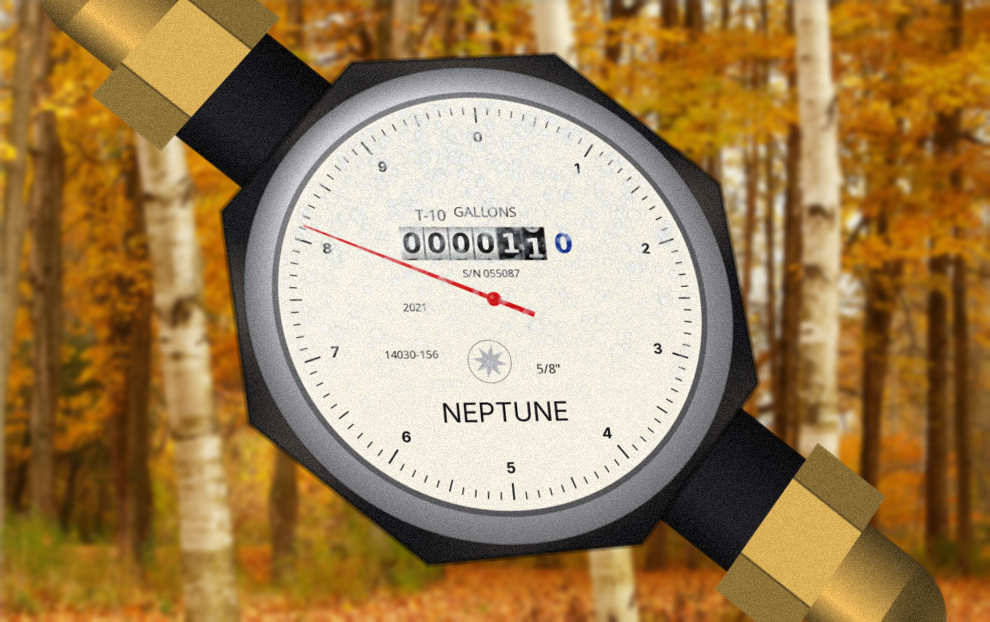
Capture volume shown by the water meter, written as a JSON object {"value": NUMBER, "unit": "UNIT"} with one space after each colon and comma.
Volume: {"value": 108.1, "unit": "gal"}
